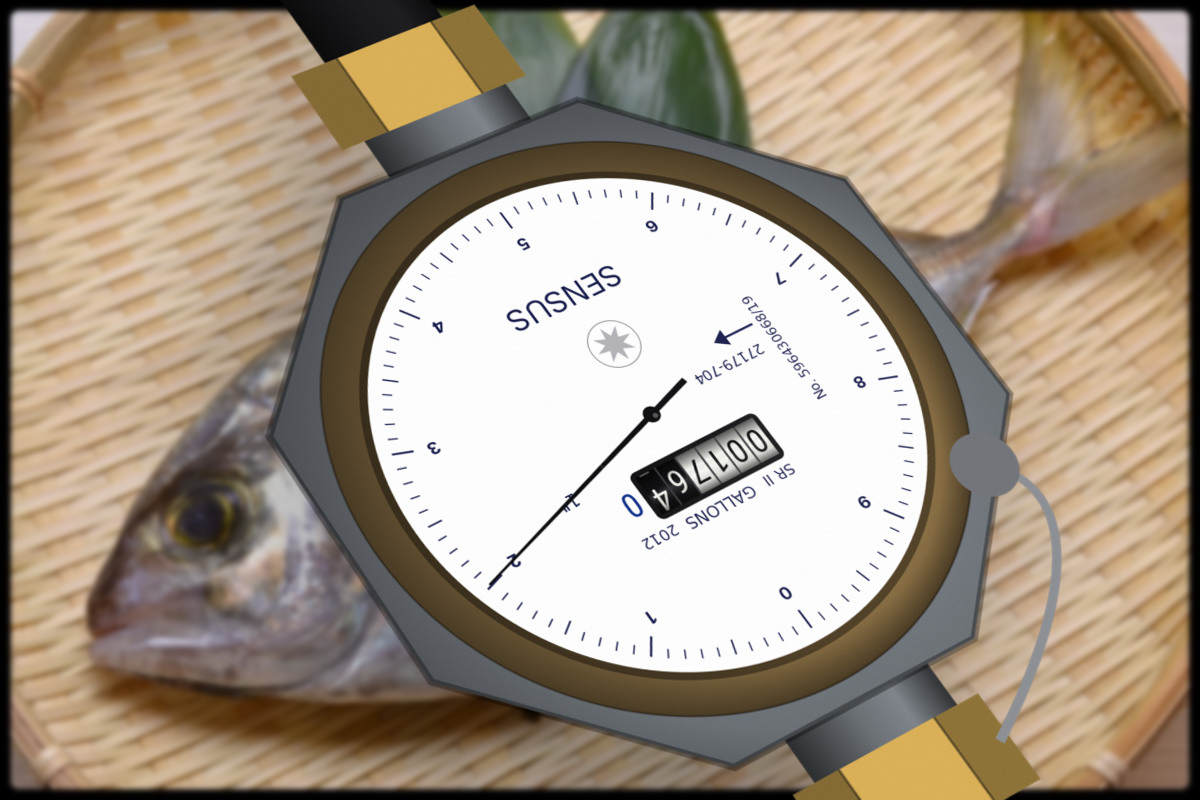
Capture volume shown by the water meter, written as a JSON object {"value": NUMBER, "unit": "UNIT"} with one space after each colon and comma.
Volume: {"value": 17642.0, "unit": "gal"}
